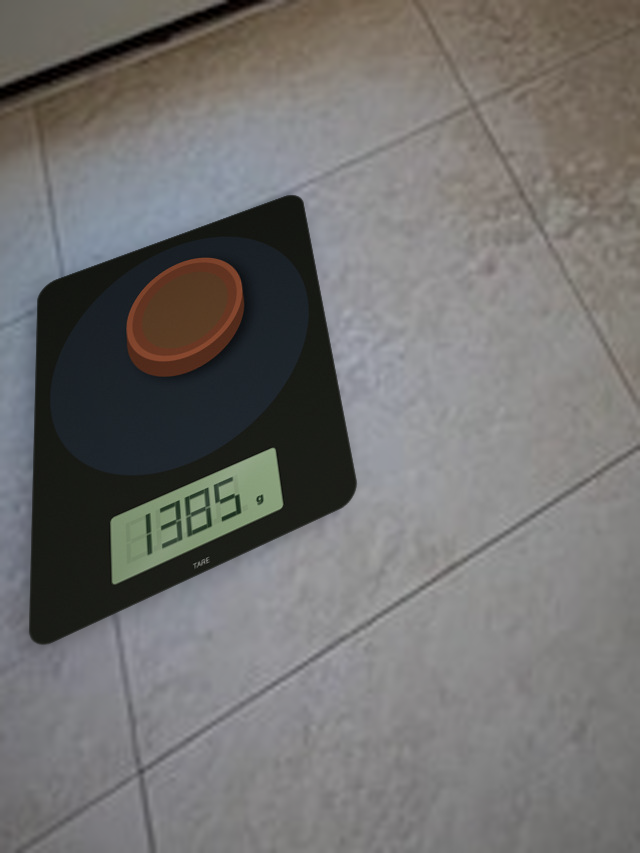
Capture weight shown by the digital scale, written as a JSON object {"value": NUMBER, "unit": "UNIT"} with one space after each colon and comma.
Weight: {"value": 1385, "unit": "g"}
